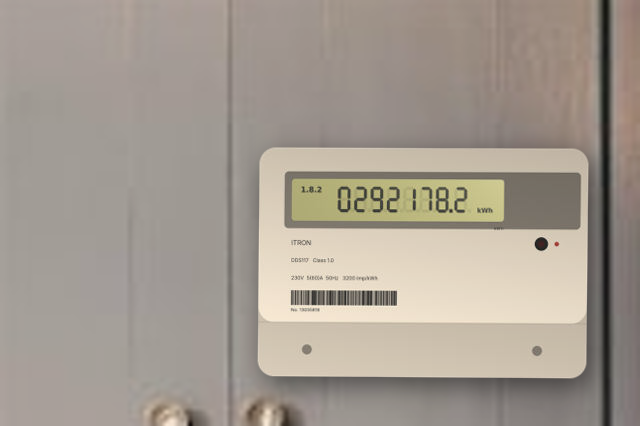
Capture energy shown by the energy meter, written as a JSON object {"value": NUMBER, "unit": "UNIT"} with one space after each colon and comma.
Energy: {"value": 292178.2, "unit": "kWh"}
